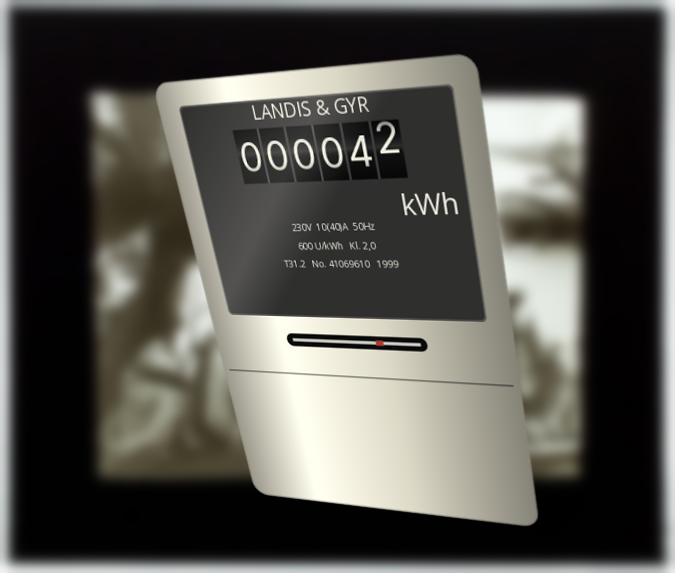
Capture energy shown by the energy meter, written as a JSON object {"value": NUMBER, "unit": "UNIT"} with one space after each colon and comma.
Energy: {"value": 42, "unit": "kWh"}
